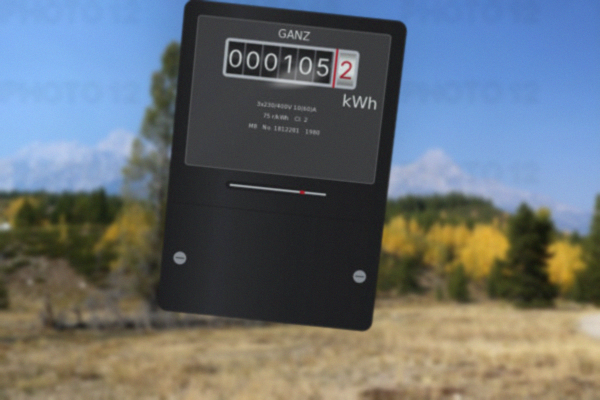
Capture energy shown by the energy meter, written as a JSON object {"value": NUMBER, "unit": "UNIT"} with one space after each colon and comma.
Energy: {"value": 105.2, "unit": "kWh"}
